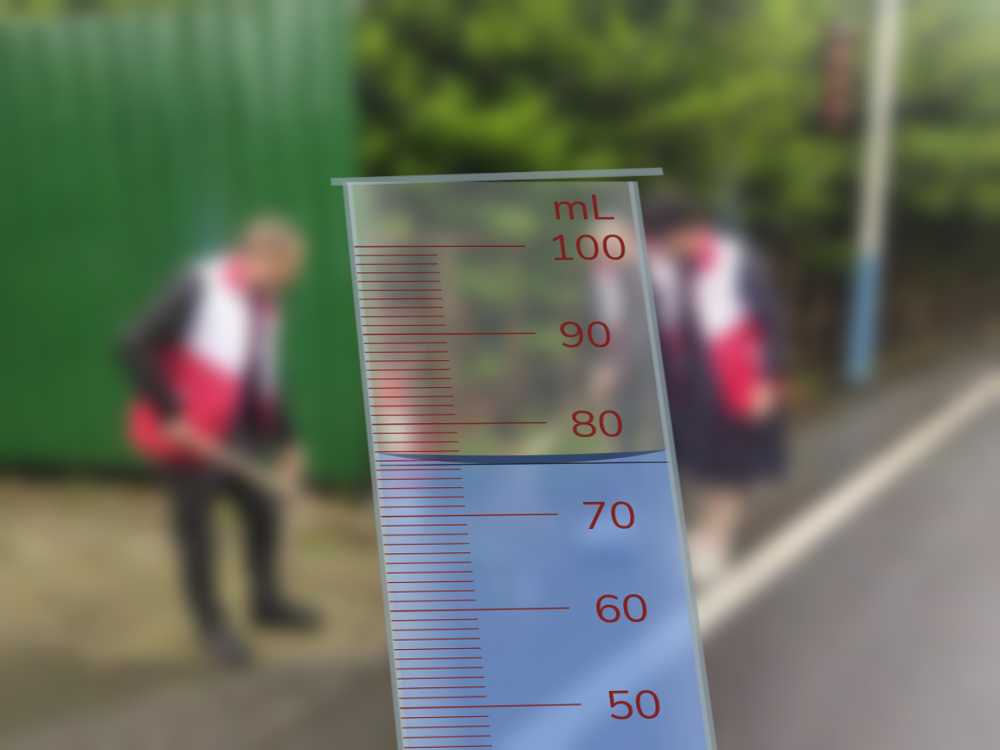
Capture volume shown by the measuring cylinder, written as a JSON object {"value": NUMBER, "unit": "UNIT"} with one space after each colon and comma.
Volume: {"value": 75.5, "unit": "mL"}
